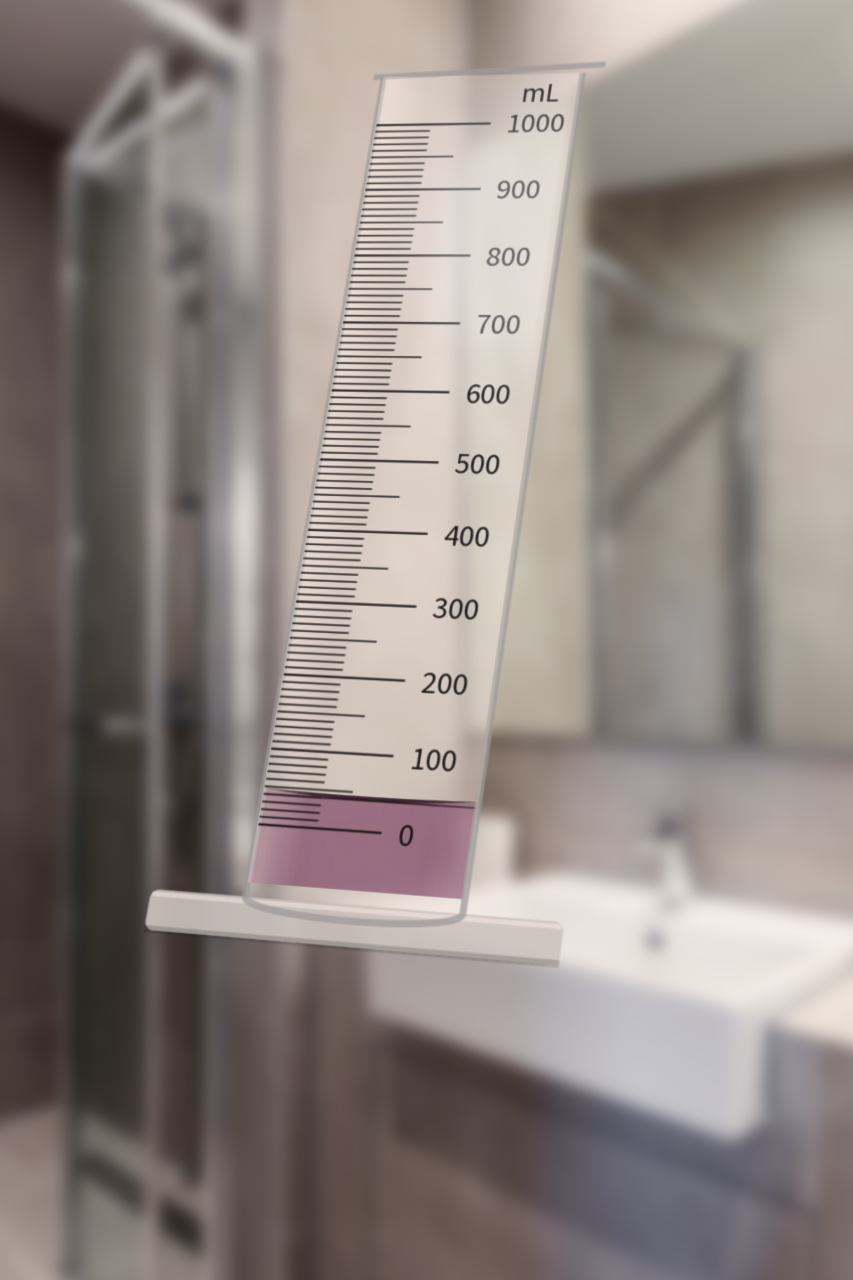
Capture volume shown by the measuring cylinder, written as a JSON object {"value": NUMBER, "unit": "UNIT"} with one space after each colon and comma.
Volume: {"value": 40, "unit": "mL"}
